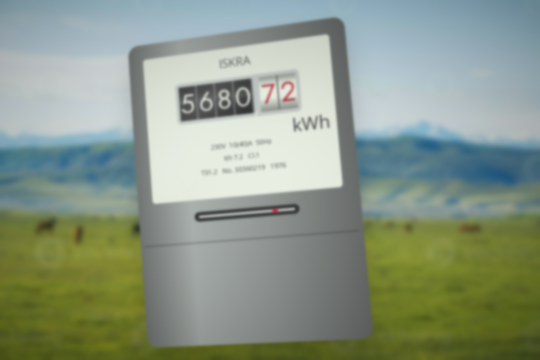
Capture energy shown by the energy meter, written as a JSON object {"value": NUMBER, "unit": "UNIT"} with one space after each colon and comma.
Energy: {"value": 5680.72, "unit": "kWh"}
